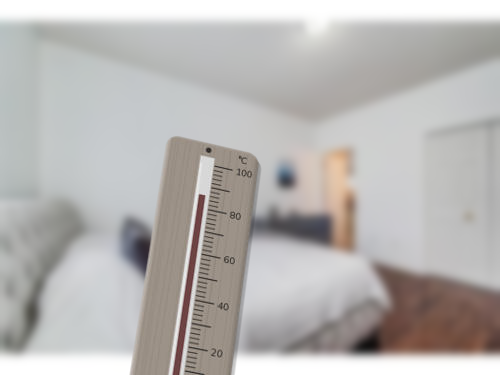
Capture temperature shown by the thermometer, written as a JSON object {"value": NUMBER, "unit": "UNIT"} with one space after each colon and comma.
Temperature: {"value": 86, "unit": "°C"}
